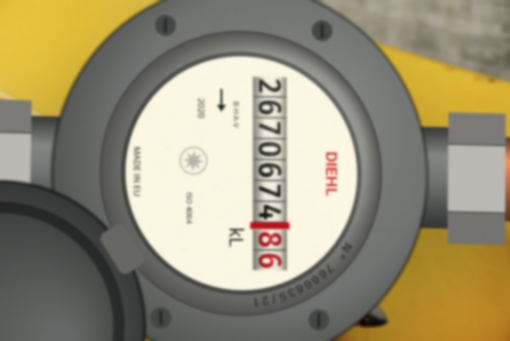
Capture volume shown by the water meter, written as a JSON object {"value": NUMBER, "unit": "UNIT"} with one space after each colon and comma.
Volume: {"value": 2670674.86, "unit": "kL"}
